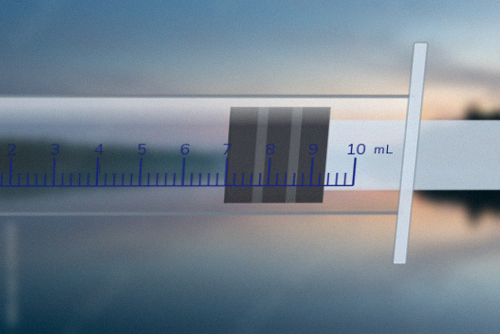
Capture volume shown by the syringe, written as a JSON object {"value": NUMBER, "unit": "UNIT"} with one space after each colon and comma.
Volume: {"value": 7, "unit": "mL"}
